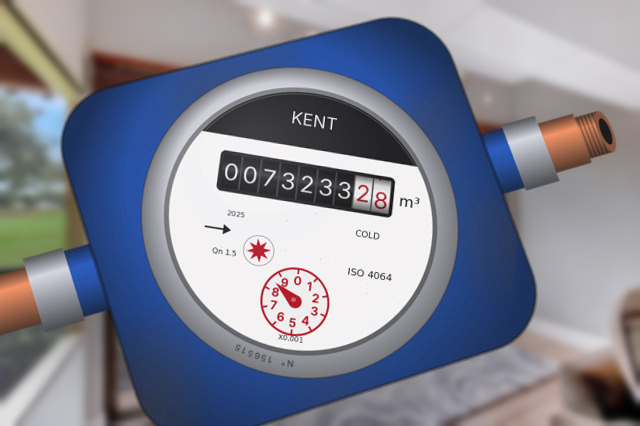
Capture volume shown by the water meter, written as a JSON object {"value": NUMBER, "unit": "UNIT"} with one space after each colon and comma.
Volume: {"value": 73233.278, "unit": "m³"}
